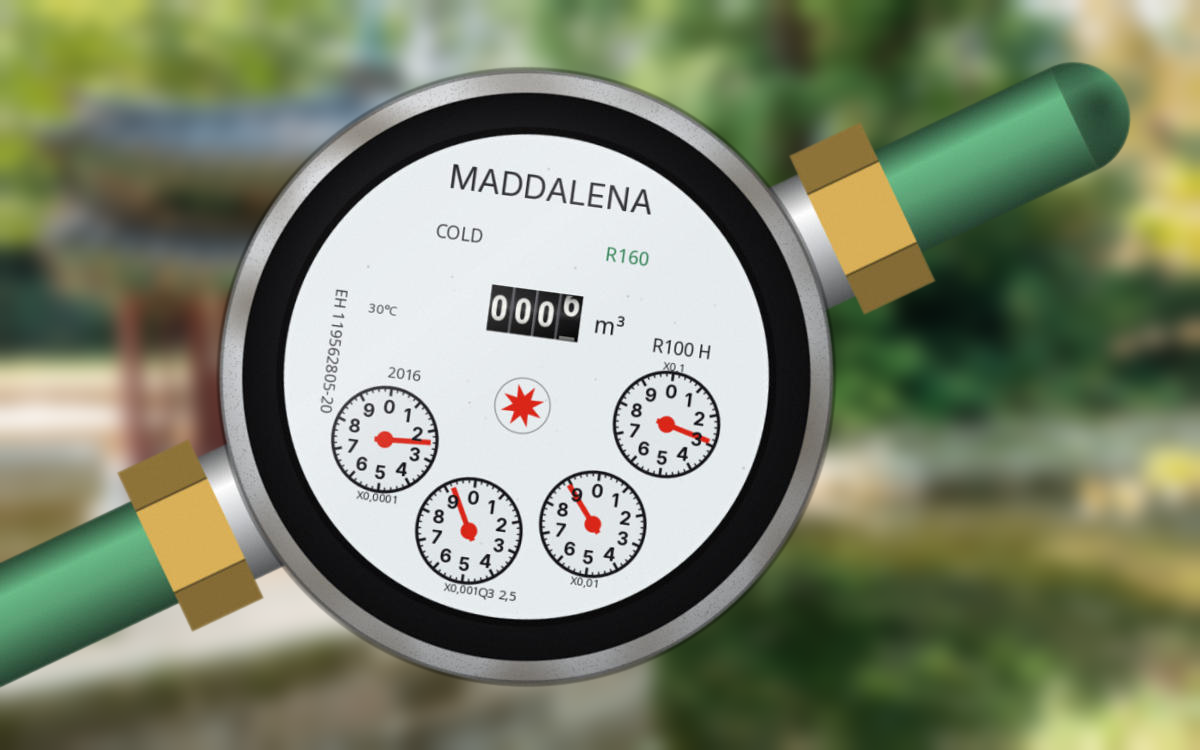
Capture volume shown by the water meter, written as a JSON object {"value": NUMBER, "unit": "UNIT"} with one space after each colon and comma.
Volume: {"value": 6.2892, "unit": "m³"}
